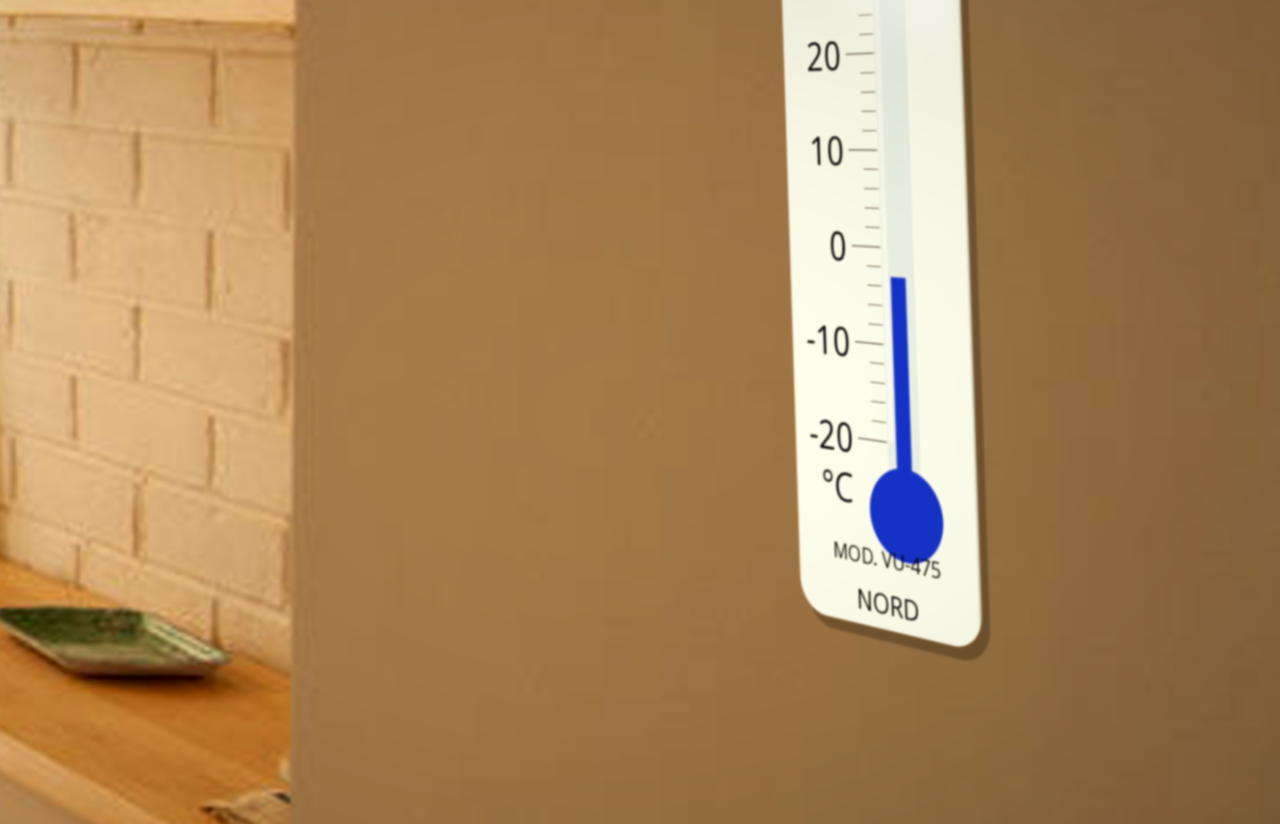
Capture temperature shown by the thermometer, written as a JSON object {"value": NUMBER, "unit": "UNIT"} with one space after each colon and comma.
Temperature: {"value": -3, "unit": "°C"}
